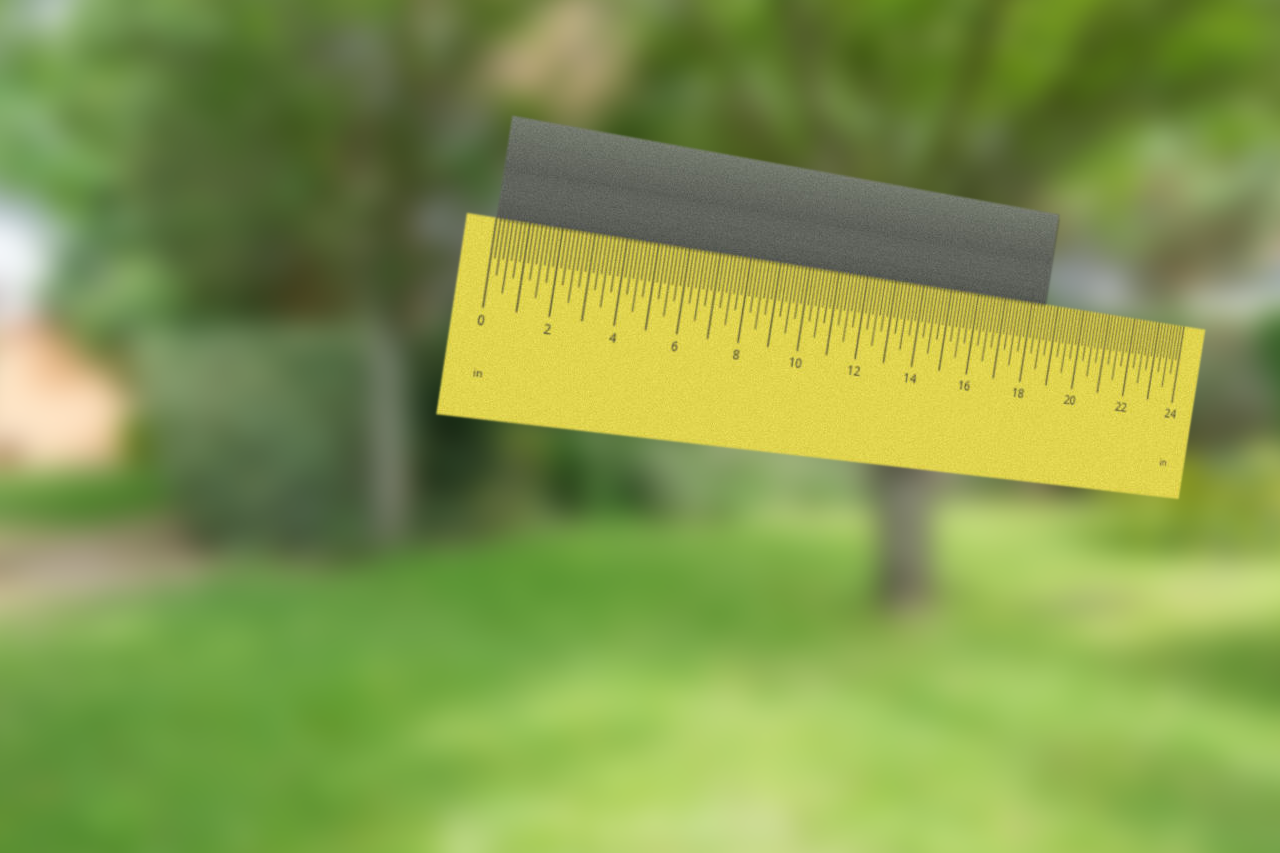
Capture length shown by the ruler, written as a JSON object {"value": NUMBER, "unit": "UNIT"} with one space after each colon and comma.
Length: {"value": 18.5, "unit": "in"}
